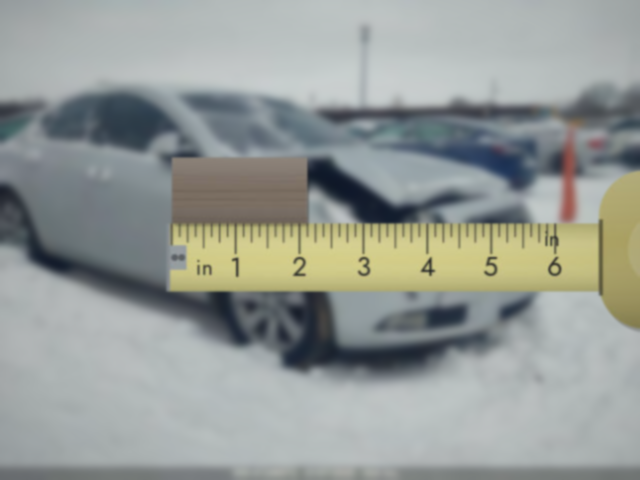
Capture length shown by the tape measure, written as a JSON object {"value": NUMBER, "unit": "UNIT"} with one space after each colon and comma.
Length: {"value": 2.125, "unit": "in"}
